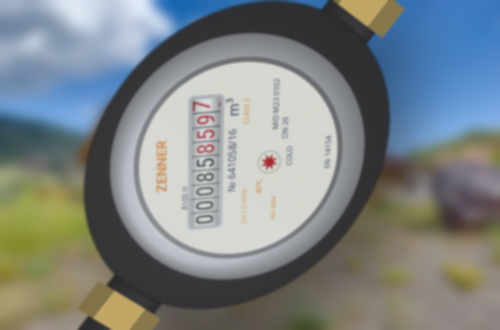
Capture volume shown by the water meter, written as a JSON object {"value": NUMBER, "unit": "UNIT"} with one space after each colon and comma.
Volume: {"value": 85.8597, "unit": "m³"}
